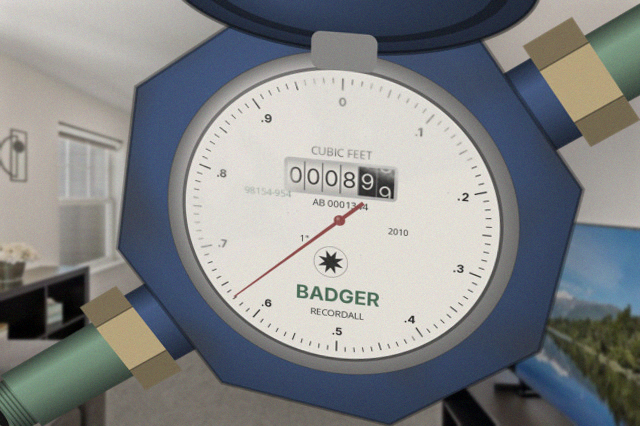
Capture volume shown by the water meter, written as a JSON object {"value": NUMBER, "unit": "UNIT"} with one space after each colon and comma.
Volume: {"value": 898.63, "unit": "ft³"}
